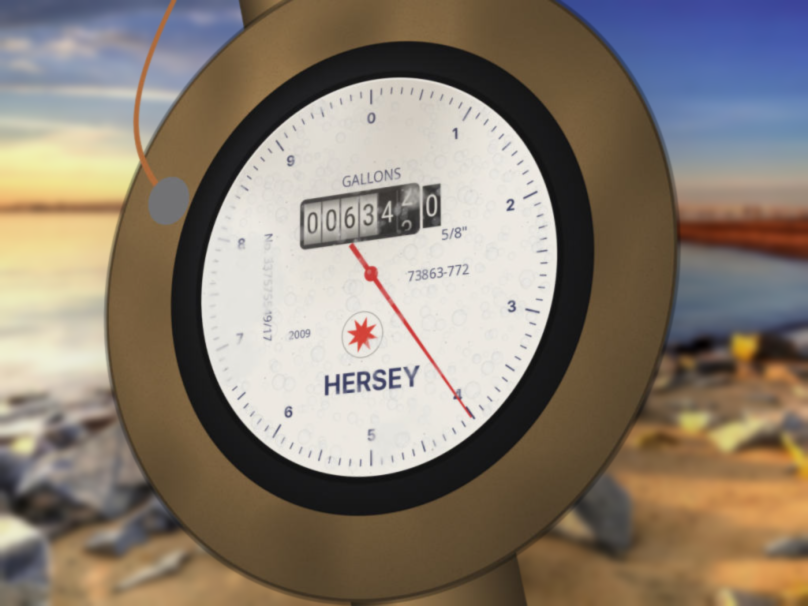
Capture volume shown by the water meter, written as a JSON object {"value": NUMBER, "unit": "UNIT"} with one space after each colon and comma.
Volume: {"value": 63424.0, "unit": "gal"}
